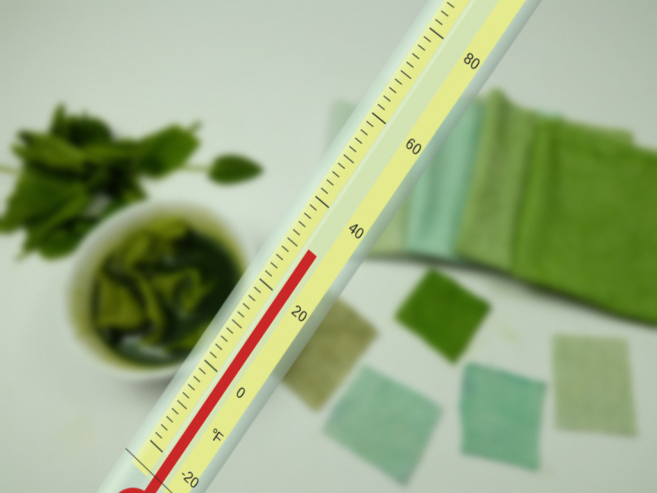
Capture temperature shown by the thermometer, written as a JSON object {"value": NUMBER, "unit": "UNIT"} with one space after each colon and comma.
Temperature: {"value": 31, "unit": "°F"}
